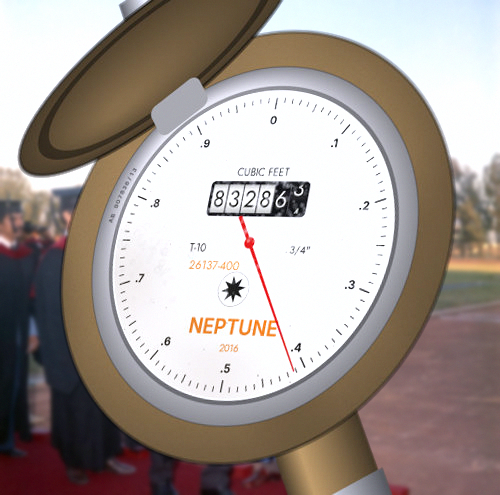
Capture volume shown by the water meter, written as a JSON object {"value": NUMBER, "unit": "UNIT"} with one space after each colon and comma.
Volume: {"value": 832863.41, "unit": "ft³"}
